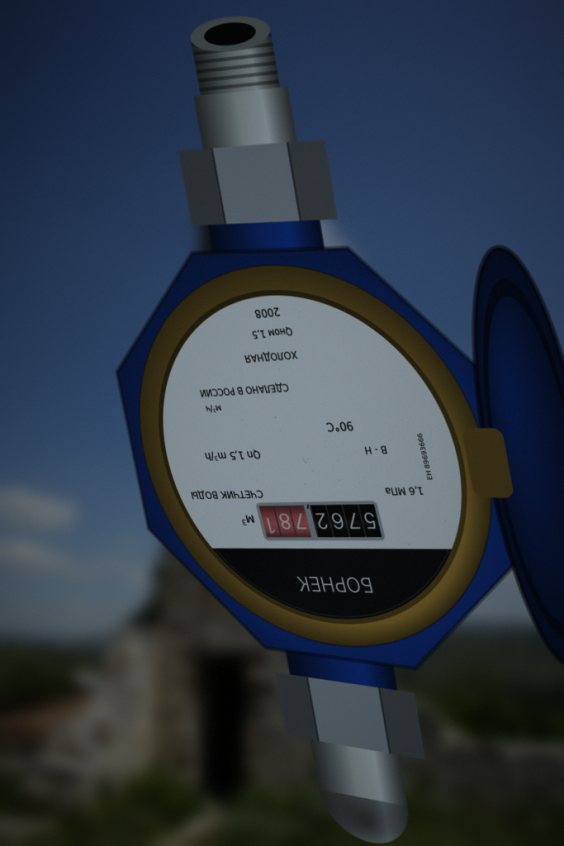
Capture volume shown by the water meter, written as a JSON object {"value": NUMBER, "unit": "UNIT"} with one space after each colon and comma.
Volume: {"value": 5762.781, "unit": "m³"}
